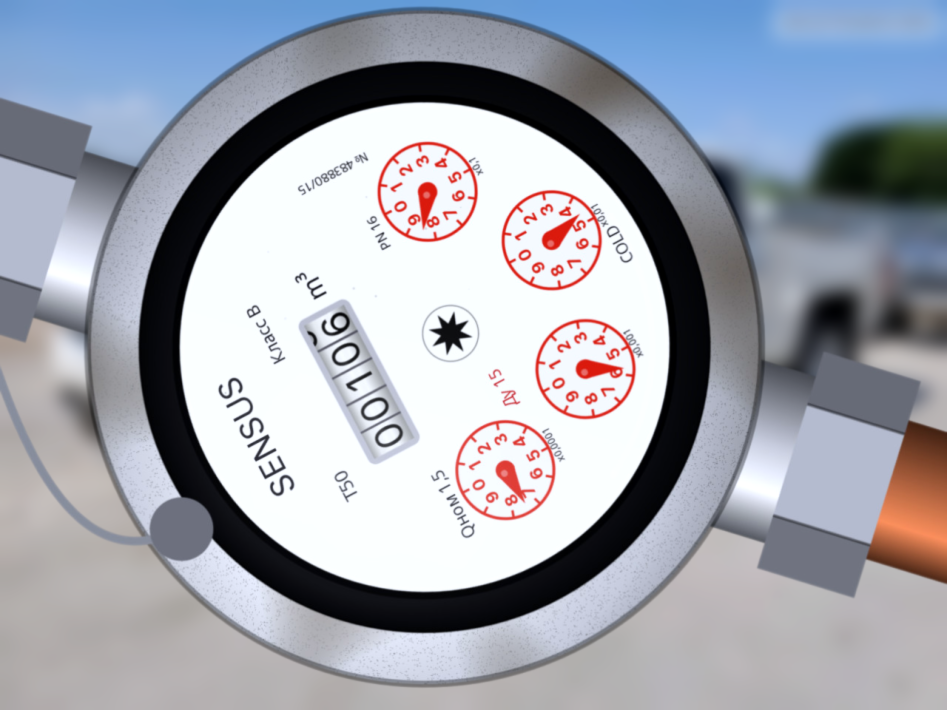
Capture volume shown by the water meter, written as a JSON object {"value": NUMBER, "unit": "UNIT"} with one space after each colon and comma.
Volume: {"value": 105.8457, "unit": "m³"}
